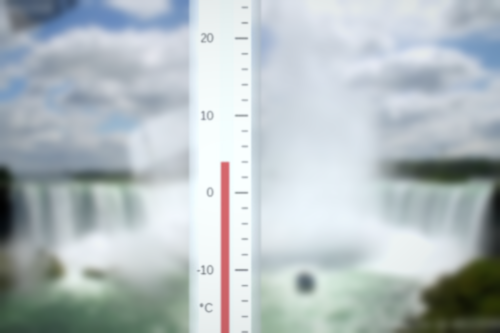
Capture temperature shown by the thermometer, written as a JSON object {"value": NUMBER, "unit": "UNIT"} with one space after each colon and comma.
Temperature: {"value": 4, "unit": "°C"}
